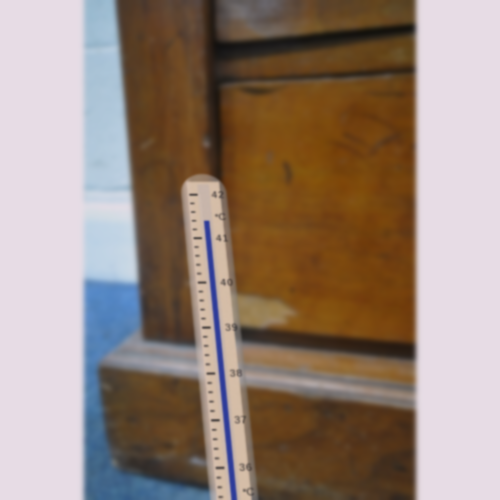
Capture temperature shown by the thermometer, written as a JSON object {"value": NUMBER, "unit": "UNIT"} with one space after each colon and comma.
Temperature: {"value": 41.4, "unit": "°C"}
